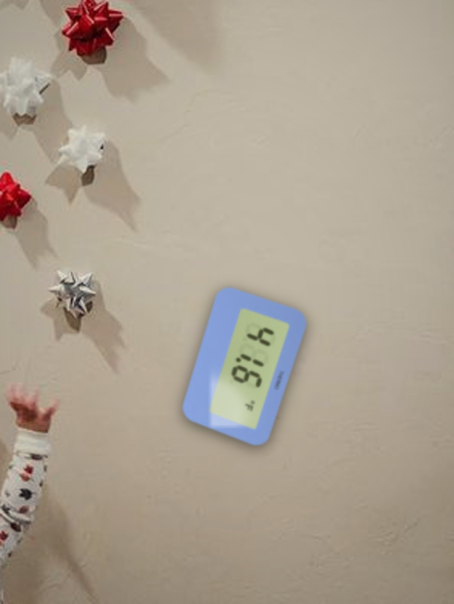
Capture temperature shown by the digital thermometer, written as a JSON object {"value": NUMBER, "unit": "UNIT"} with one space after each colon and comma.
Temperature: {"value": 41.6, "unit": "°F"}
